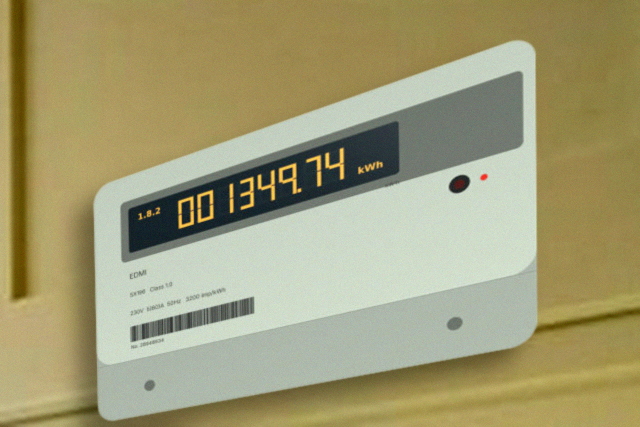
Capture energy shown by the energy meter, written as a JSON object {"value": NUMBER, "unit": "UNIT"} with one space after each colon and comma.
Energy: {"value": 1349.74, "unit": "kWh"}
